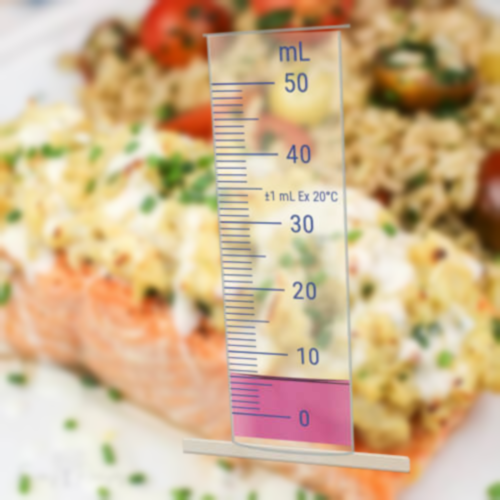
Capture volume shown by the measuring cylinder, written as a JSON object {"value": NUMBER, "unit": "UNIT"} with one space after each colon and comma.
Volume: {"value": 6, "unit": "mL"}
